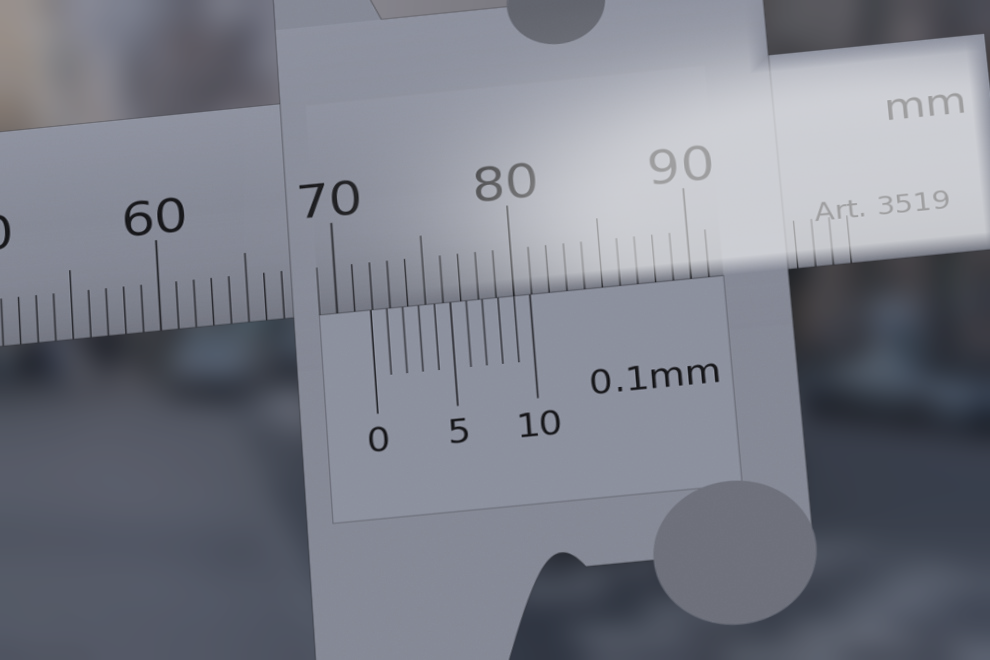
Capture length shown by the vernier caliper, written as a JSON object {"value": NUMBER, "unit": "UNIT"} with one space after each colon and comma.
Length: {"value": 71.9, "unit": "mm"}
